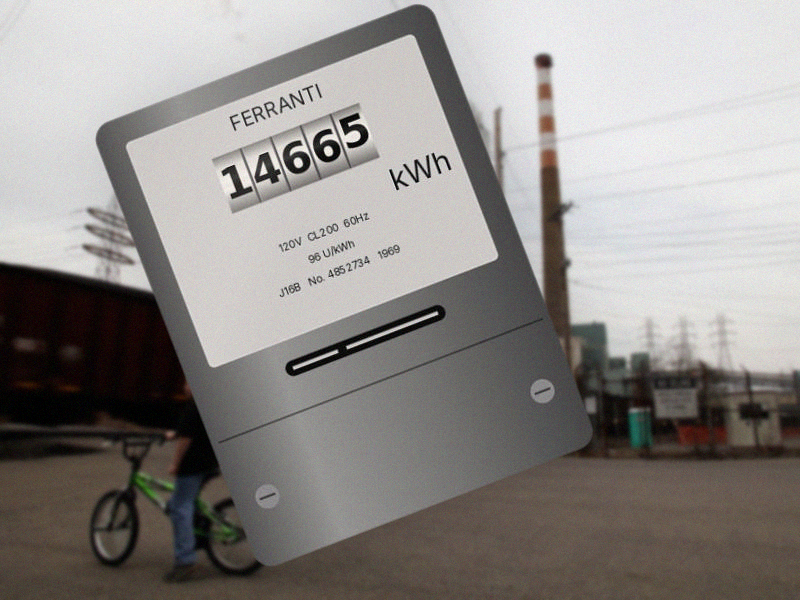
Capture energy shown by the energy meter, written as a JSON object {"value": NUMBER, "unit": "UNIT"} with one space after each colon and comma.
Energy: {"value": 14665, "unit": "kWh"}
